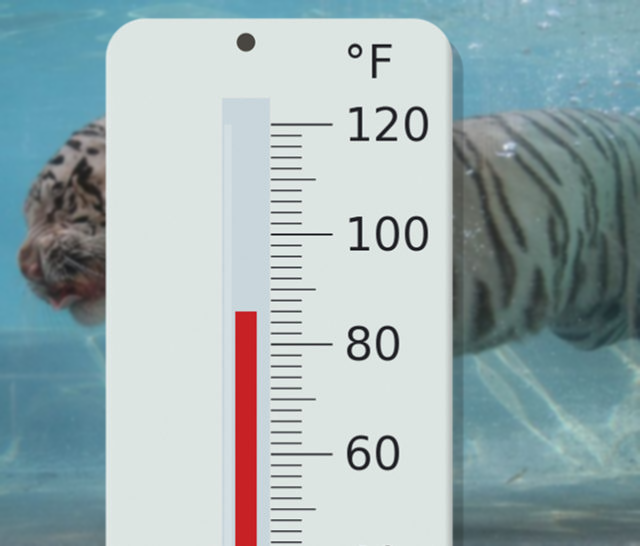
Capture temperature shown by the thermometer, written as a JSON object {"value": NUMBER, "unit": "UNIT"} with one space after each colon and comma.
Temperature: {"value": 86, "unit": "°F"}
